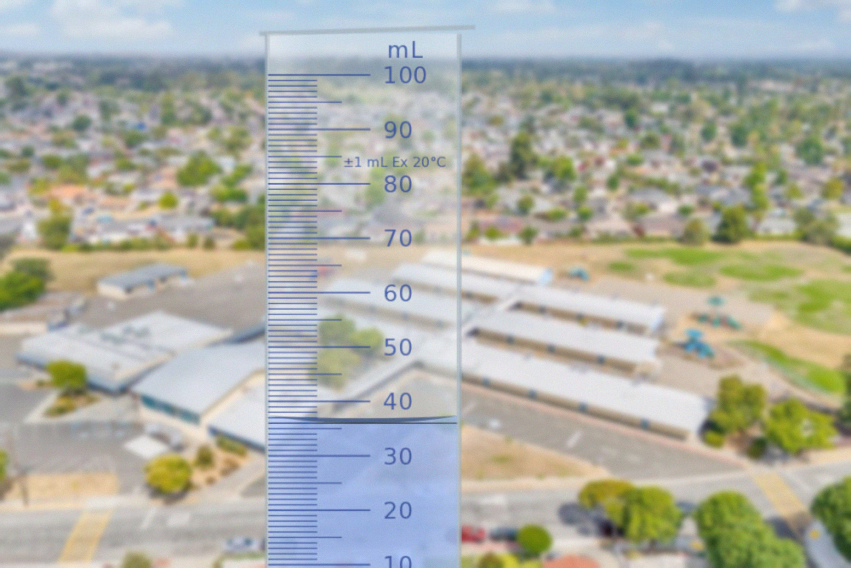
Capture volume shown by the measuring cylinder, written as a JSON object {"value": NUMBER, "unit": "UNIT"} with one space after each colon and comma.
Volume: {"value": 36, "unit": "mL"}
